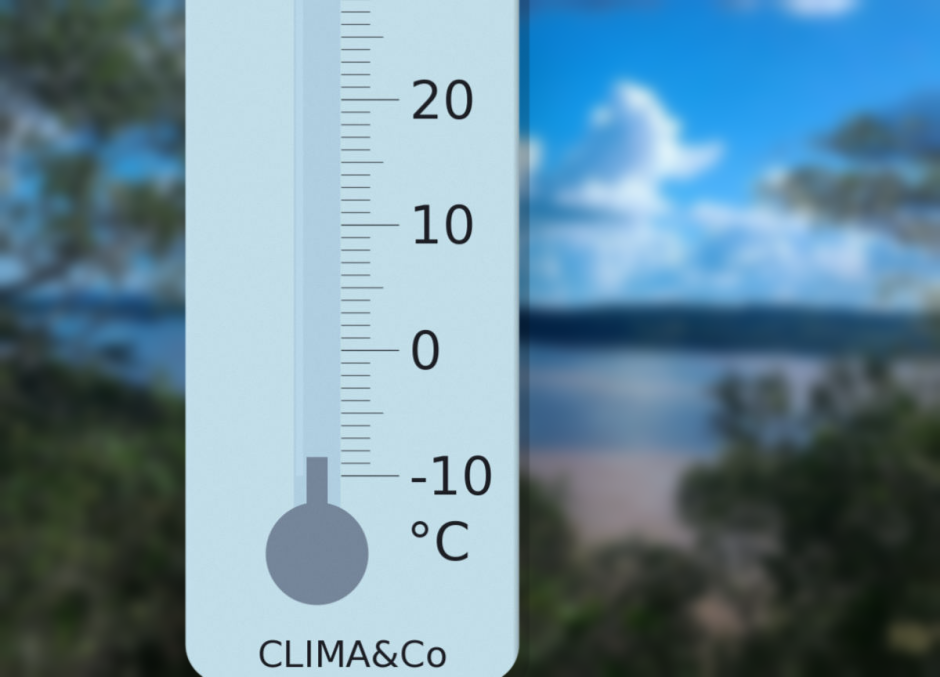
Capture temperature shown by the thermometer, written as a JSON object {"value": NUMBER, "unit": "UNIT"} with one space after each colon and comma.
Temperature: {"value": -8.5, "unit": "°C"}
